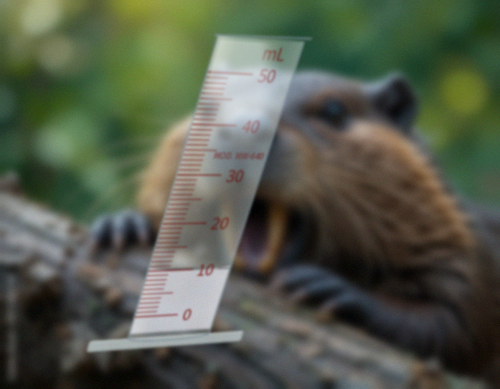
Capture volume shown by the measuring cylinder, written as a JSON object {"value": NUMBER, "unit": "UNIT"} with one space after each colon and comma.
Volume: {"value": 10, "unit": "mL"}
